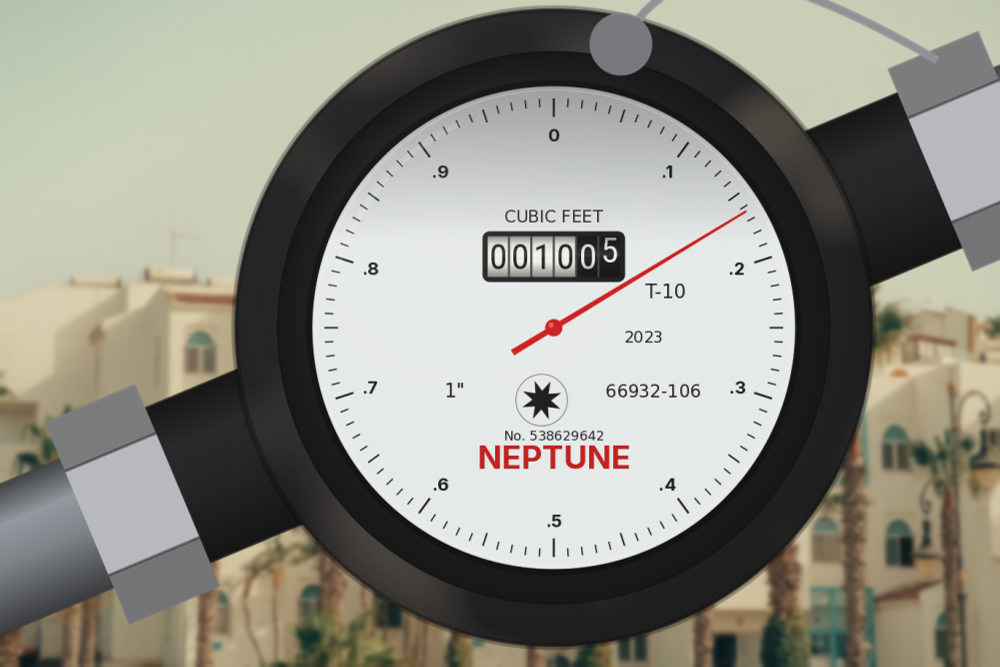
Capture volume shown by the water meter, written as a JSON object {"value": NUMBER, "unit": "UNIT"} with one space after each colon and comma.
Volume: {"value": 1005.16, "unit": "ft³"}
